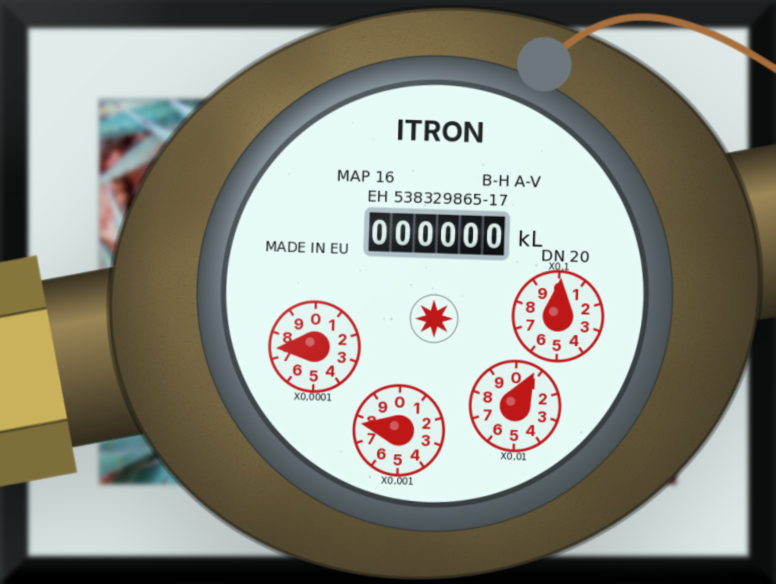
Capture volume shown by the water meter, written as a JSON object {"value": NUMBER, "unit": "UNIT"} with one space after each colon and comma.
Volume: {"value": 0.0077, "unit": "kL"}
